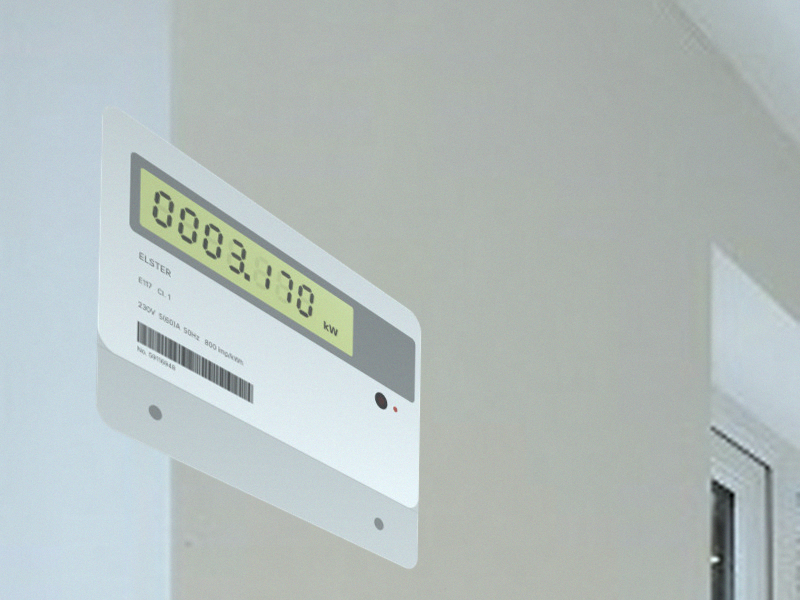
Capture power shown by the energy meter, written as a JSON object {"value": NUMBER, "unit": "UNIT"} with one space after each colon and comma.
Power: {"value": 3.170, "unit": "kW"}
